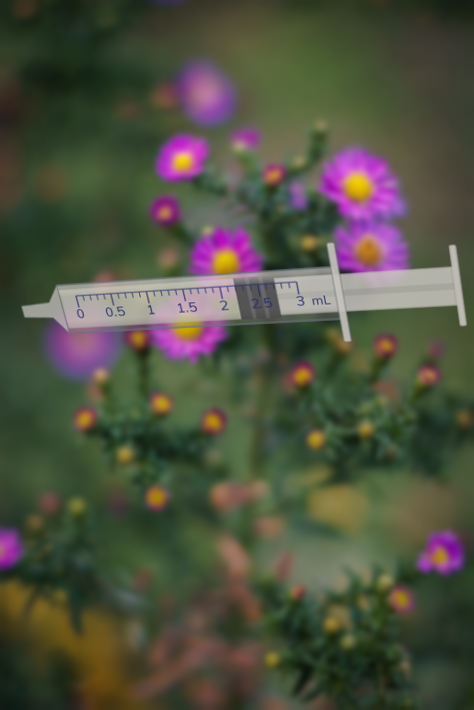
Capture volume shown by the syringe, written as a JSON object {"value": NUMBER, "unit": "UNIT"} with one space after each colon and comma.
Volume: {"value": 2.2, "unit": "mL"}
